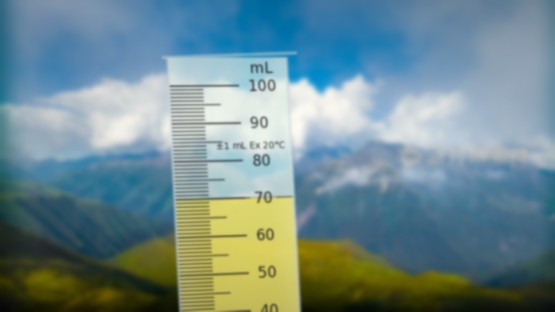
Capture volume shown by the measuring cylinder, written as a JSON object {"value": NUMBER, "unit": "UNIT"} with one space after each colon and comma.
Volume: {"value": 70, "unit": "mL"}
